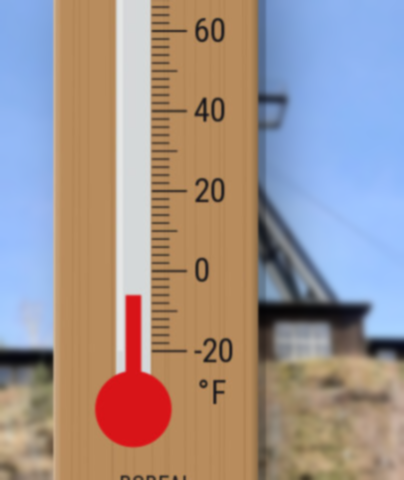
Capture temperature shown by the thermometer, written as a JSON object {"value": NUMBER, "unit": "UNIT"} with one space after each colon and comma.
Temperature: {"value": -6, "unit": "°F"}
